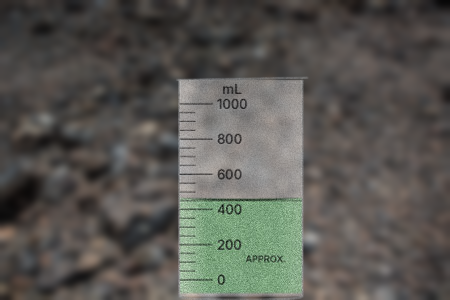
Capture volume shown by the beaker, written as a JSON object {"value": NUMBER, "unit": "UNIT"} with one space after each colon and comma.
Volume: {"value": 450, "unit": "mL"}
